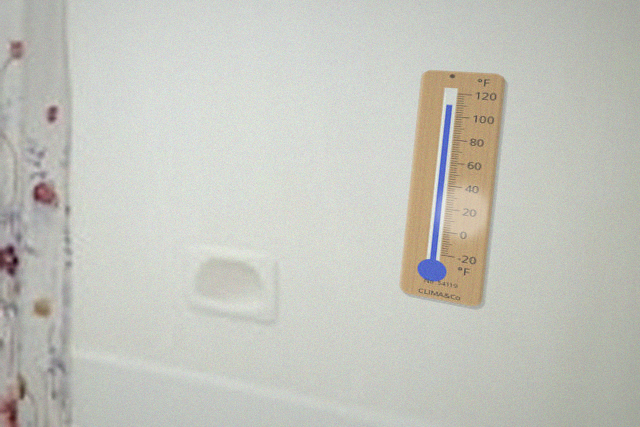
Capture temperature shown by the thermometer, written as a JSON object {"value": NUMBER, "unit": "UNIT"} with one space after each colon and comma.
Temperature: {"value": 110, "unit": "°F"}
